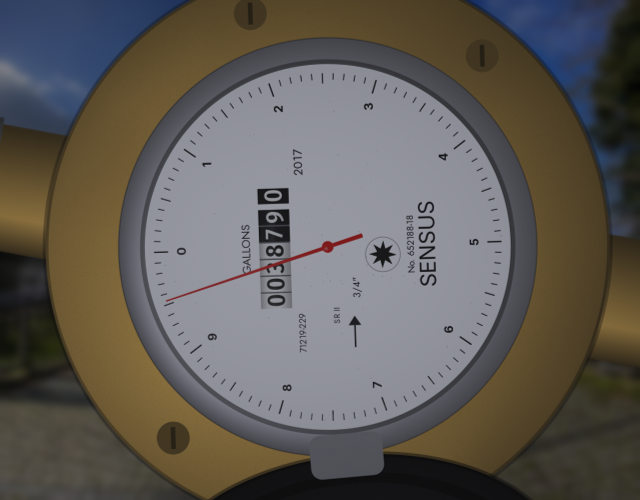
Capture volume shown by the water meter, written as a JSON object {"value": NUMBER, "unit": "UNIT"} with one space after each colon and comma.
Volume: {"value": 38789.5, "unit": "gal"}
